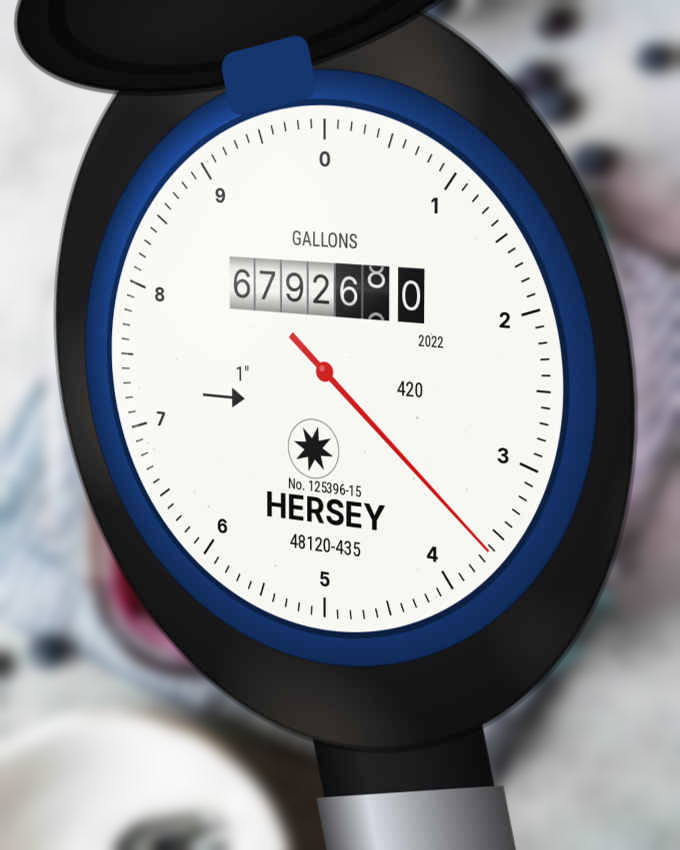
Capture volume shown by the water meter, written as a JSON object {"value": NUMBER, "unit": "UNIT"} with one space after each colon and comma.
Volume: {"value": 6792683.6, "unit": "gal"}
